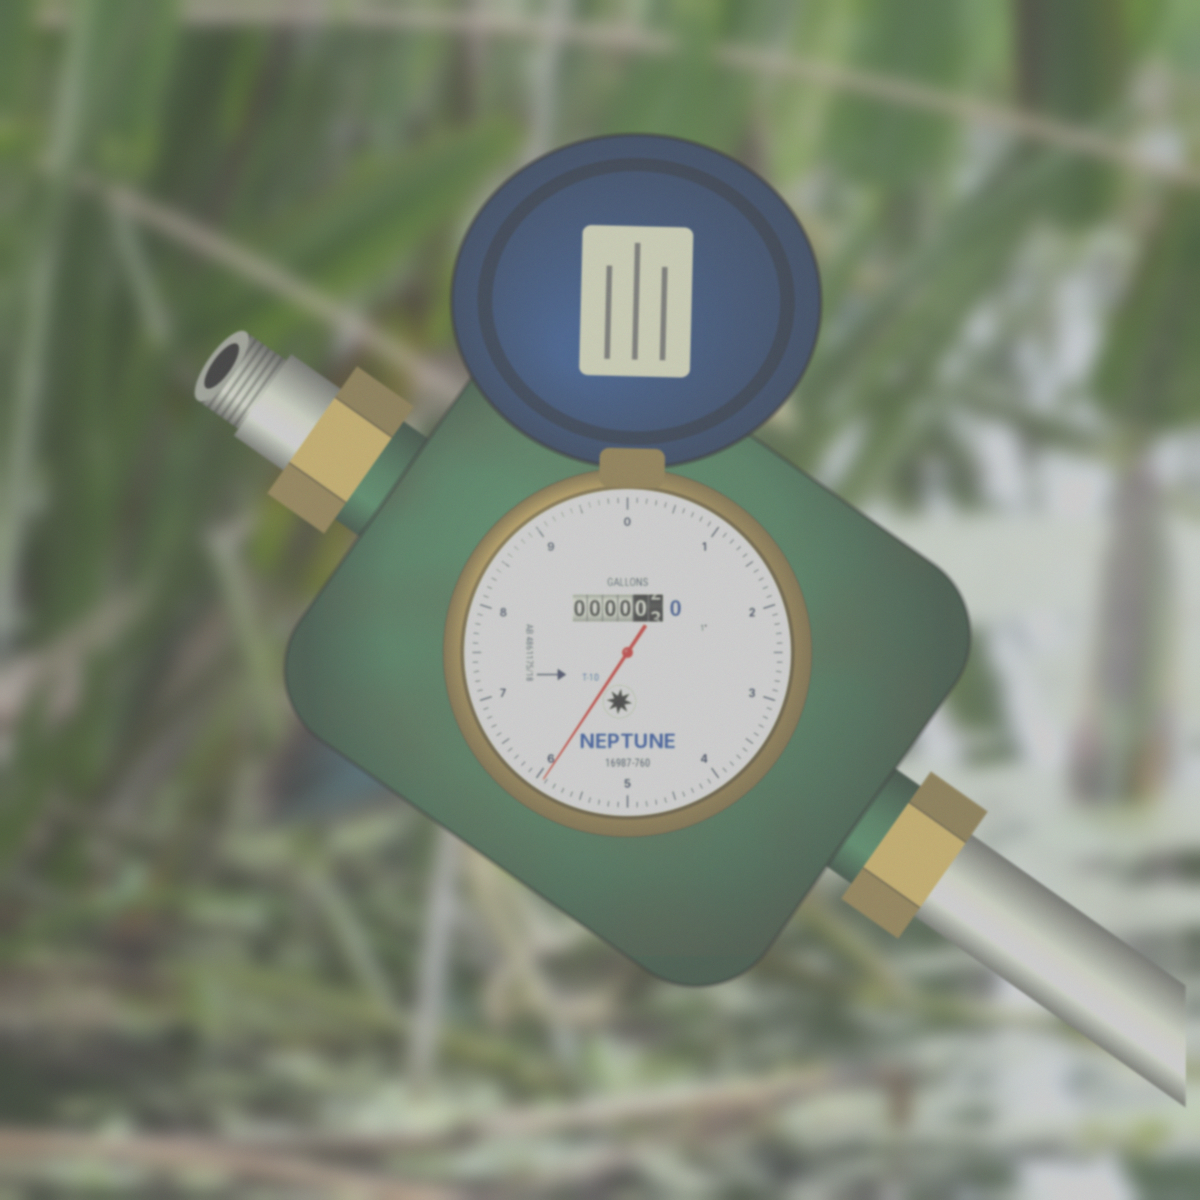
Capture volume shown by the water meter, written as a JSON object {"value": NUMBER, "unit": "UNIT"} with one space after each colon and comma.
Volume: {"value": 25.9, "unit": "gal"}
